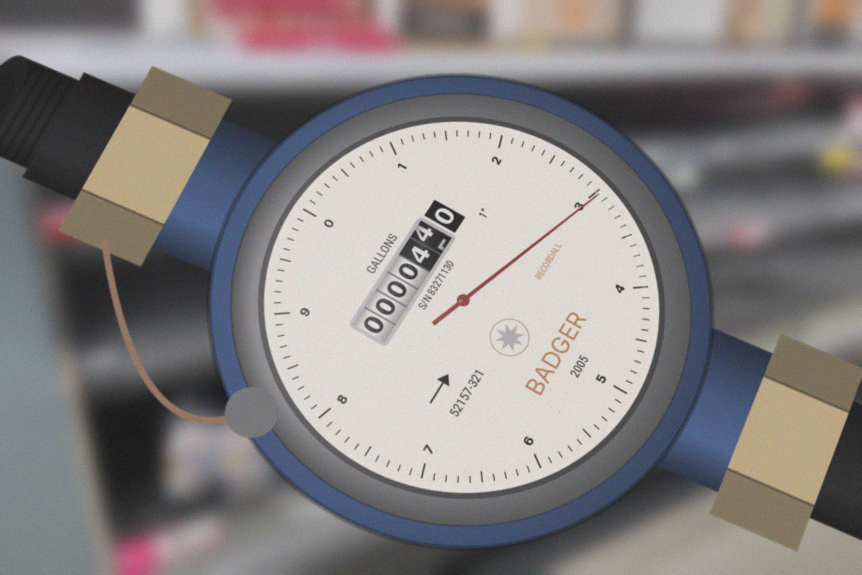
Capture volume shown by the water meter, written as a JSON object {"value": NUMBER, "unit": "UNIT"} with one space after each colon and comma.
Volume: {"value": 443.0, "unit": "gal"}
